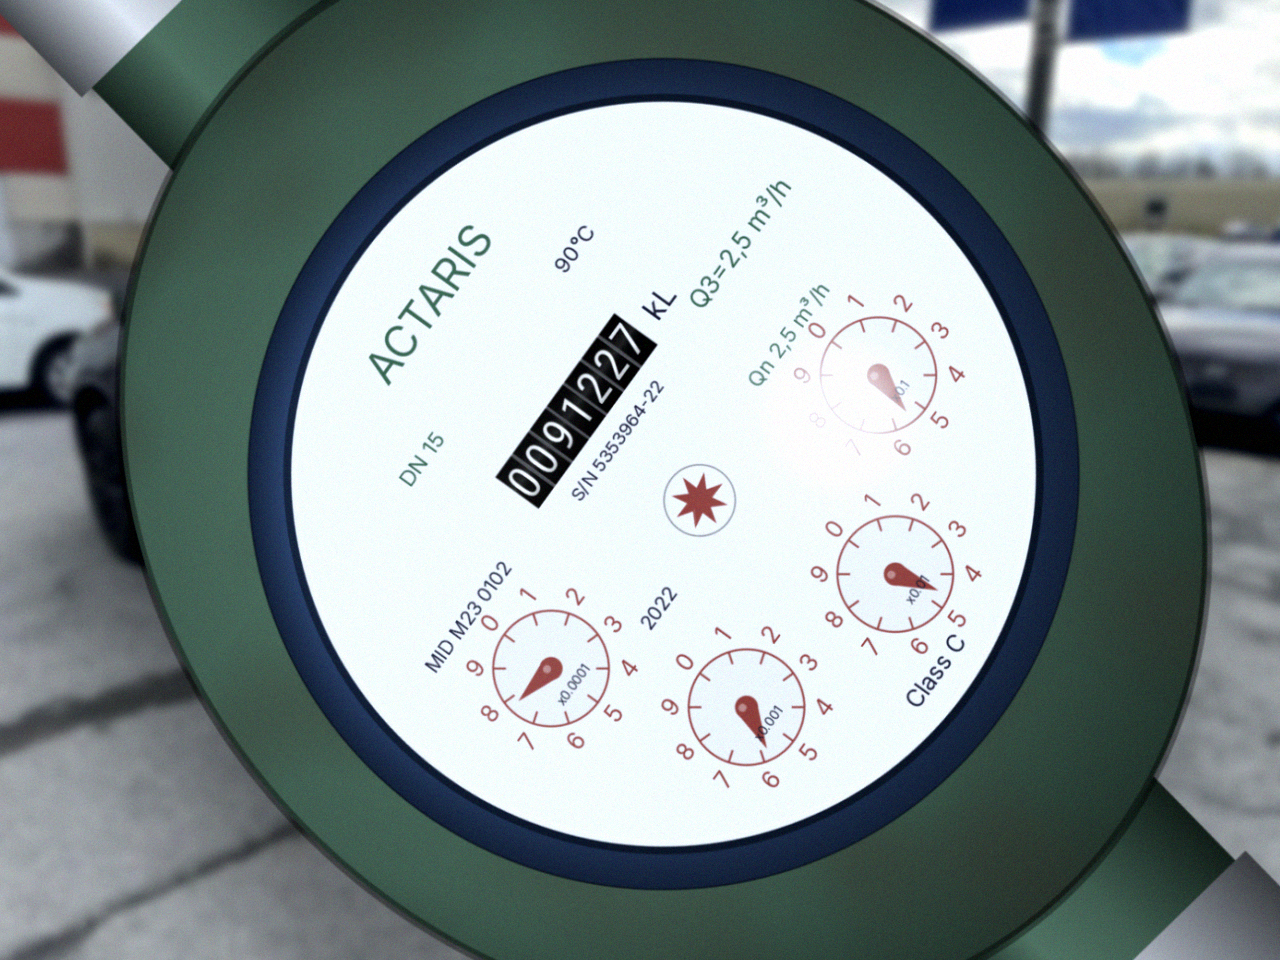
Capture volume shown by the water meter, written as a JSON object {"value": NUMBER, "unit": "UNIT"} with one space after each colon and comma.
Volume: {"value": 91227.5457, "unit": "kL"}
